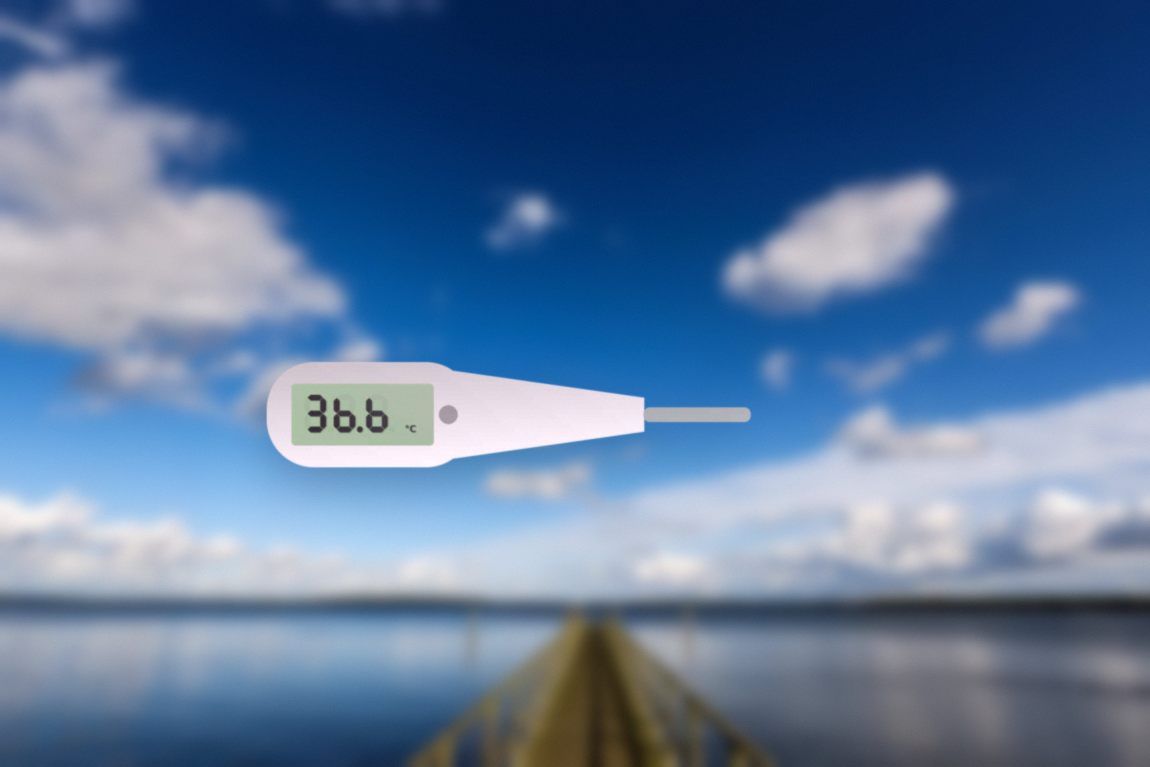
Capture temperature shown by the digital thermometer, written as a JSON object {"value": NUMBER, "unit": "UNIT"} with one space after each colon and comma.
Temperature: {"value": 36.6, "unit": "°C"}
